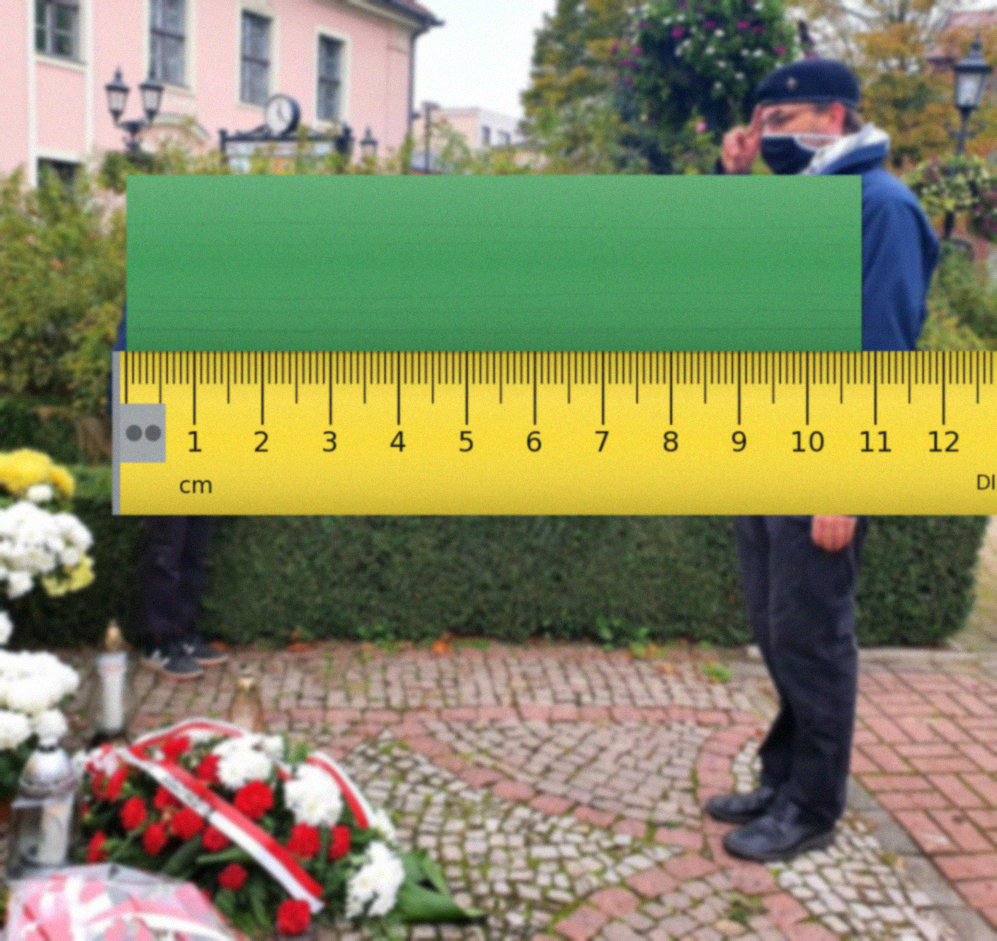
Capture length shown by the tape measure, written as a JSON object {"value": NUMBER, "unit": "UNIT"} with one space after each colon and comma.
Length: {"value": 10.8, "unit": "cm"}
